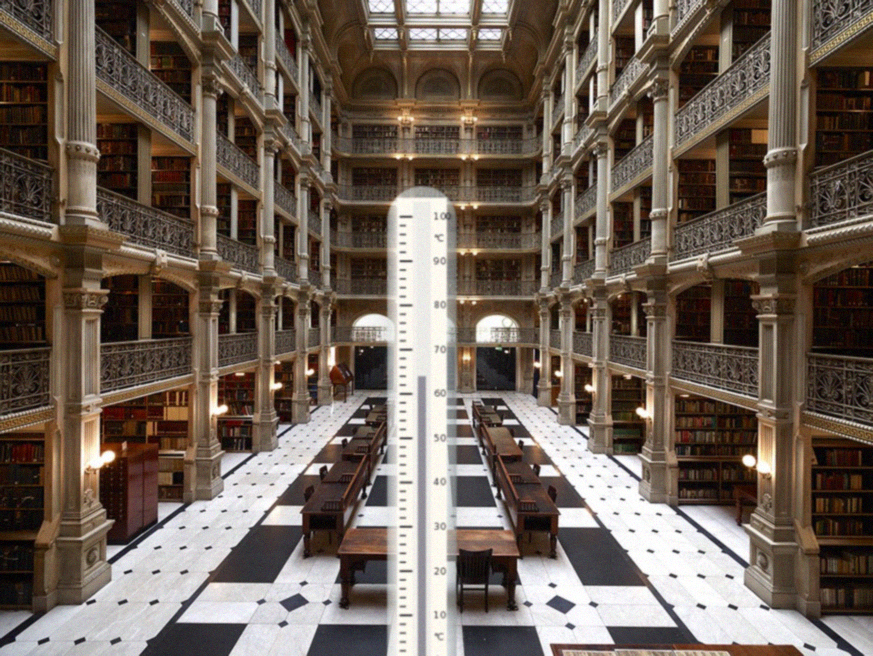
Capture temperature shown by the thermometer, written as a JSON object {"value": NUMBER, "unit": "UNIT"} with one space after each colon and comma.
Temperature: {"value": 64, "unit": "°C"}
